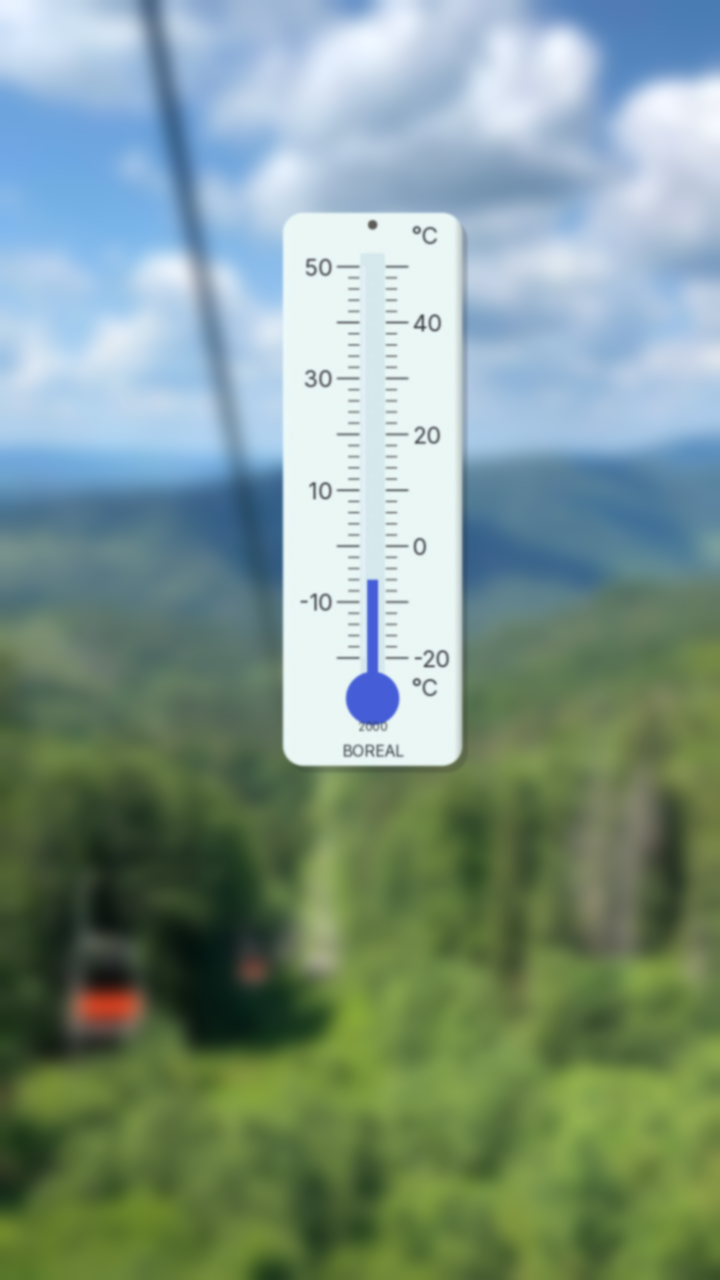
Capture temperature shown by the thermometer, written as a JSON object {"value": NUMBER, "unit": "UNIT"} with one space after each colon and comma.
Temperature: {"value": -6, "unit": "°C"}
